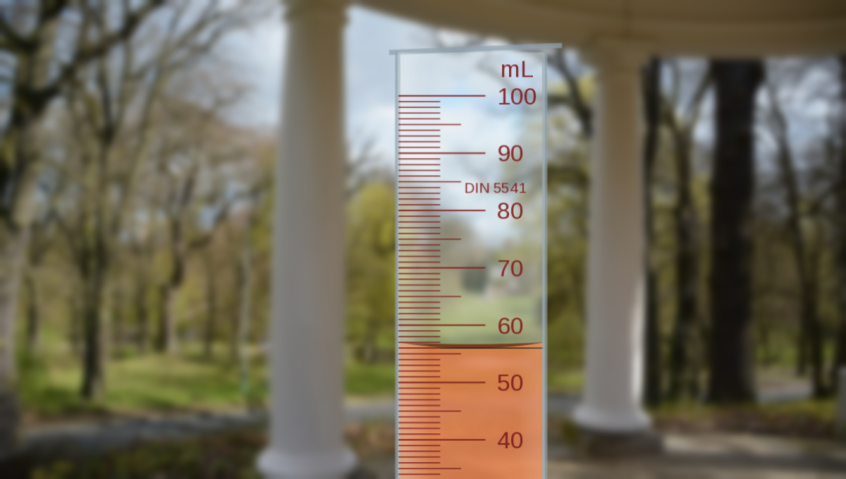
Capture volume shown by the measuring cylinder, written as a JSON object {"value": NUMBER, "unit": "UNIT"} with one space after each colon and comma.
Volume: {"value": 56, "unit": "mL"}
